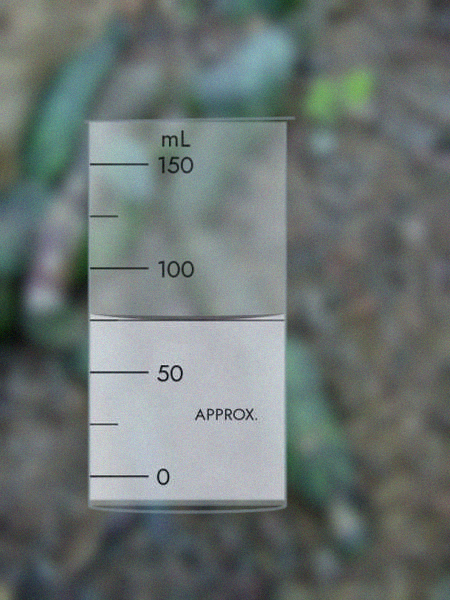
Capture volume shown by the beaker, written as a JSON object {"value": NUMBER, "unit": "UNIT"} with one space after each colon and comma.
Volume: {"value": 75, "unit": "mL"}
